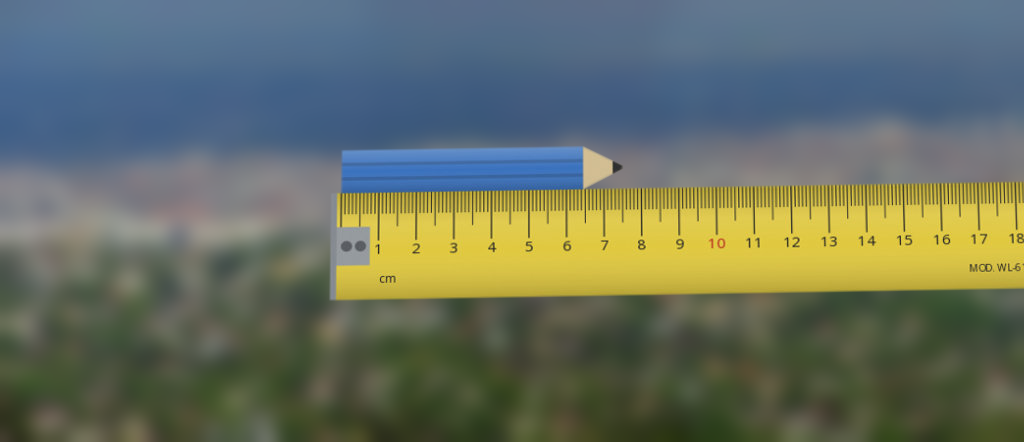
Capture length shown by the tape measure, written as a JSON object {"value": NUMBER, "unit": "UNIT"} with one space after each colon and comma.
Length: {"value": 7.5, "unit": "cm"}
